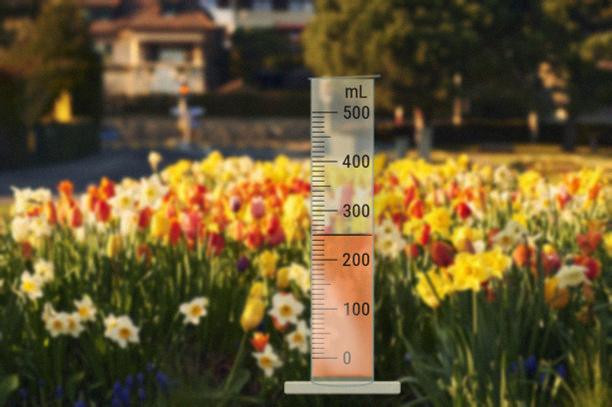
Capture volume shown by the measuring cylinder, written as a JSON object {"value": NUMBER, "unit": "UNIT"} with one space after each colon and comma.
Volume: {"value": 250, "unit": "mL"}
